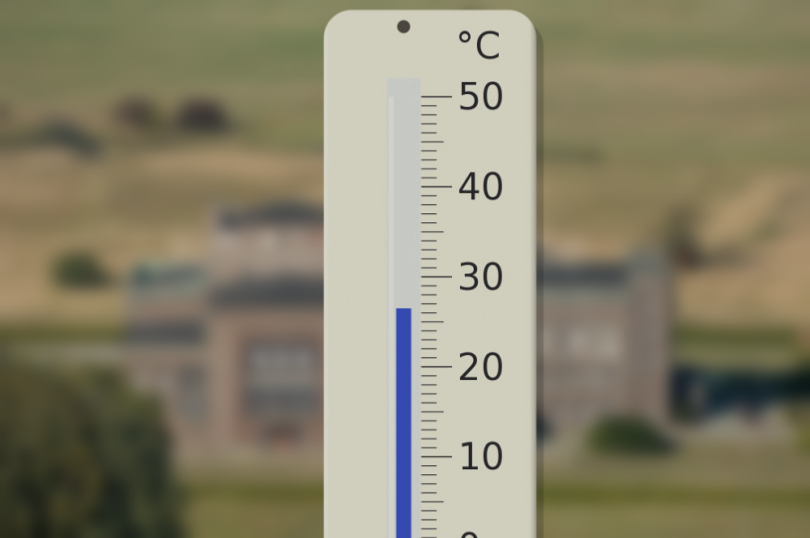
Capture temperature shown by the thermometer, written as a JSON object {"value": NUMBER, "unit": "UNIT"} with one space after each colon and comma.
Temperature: {"value": 26.5, "unit": "°C"}
